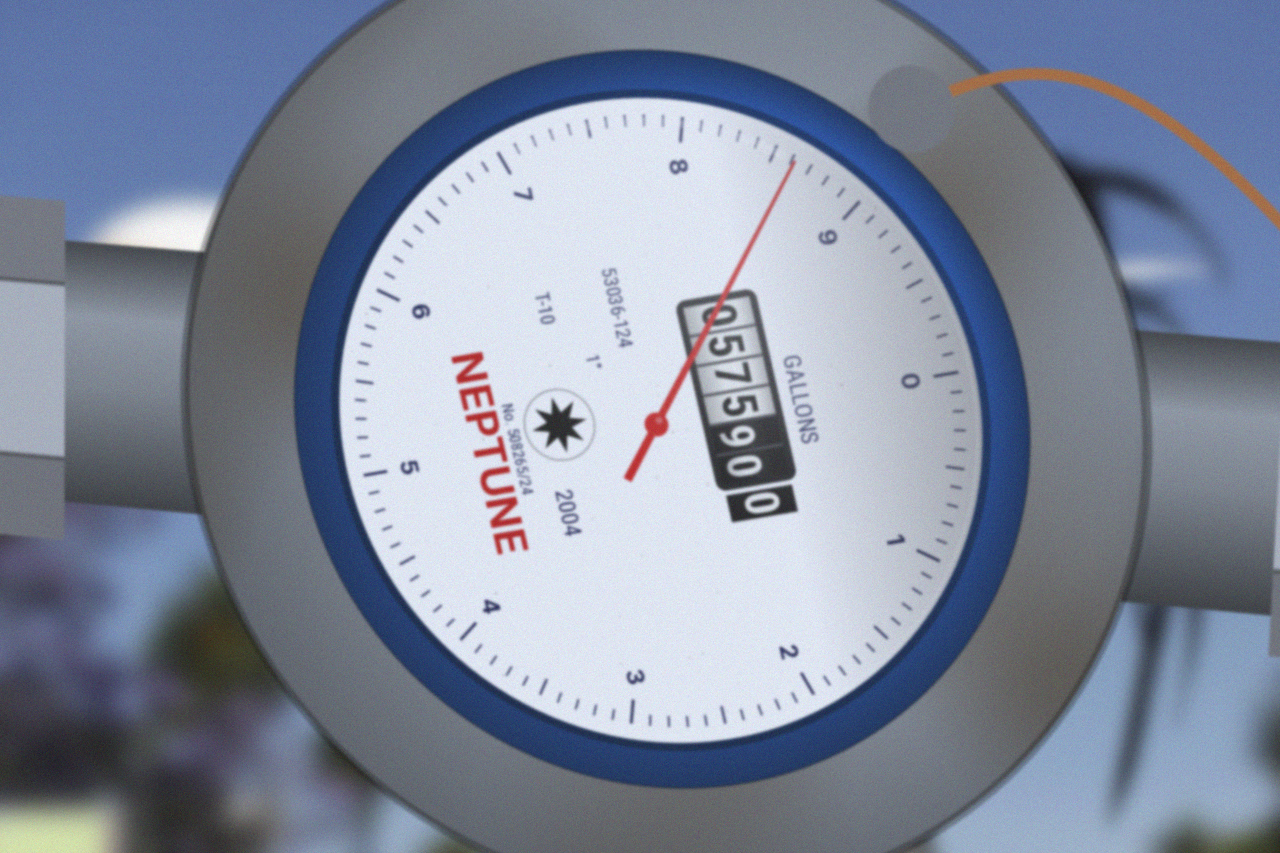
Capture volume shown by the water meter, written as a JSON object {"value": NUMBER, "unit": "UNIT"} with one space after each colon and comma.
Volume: {"value": 575898.6, "unit": "gal"}
